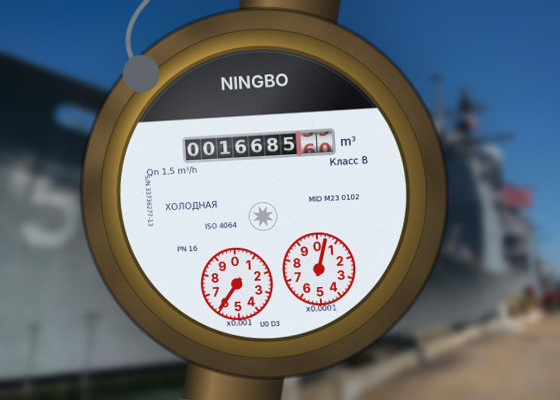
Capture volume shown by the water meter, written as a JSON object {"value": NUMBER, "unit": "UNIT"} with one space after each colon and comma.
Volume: {"value": 16685.5960, "unit": "m³"}
